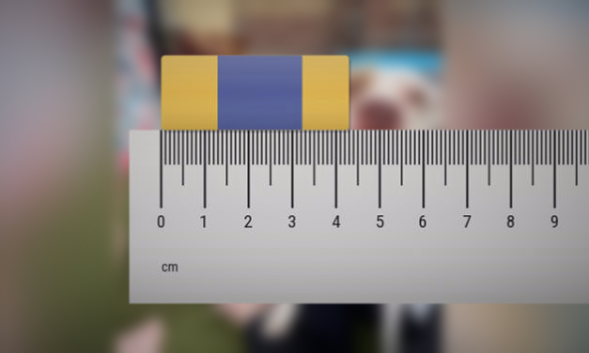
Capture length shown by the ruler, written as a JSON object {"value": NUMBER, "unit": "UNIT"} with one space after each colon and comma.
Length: {"value": 4.3, "unit": "cm"}
